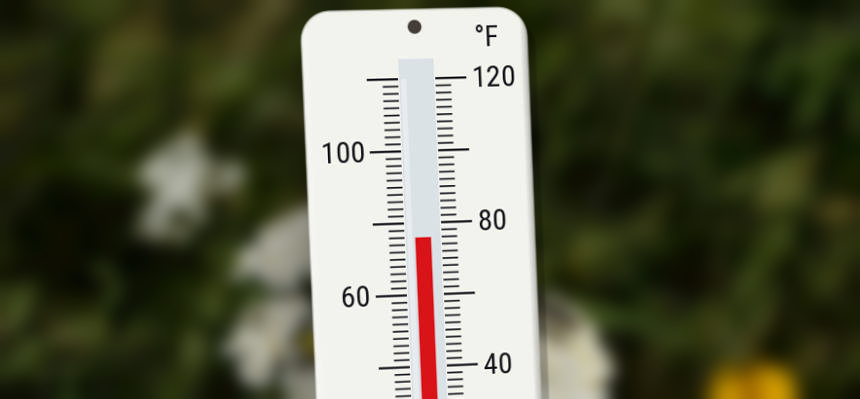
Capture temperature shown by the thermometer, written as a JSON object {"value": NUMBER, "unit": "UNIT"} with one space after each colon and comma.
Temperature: {"value": 76, "unit": "°F"}
